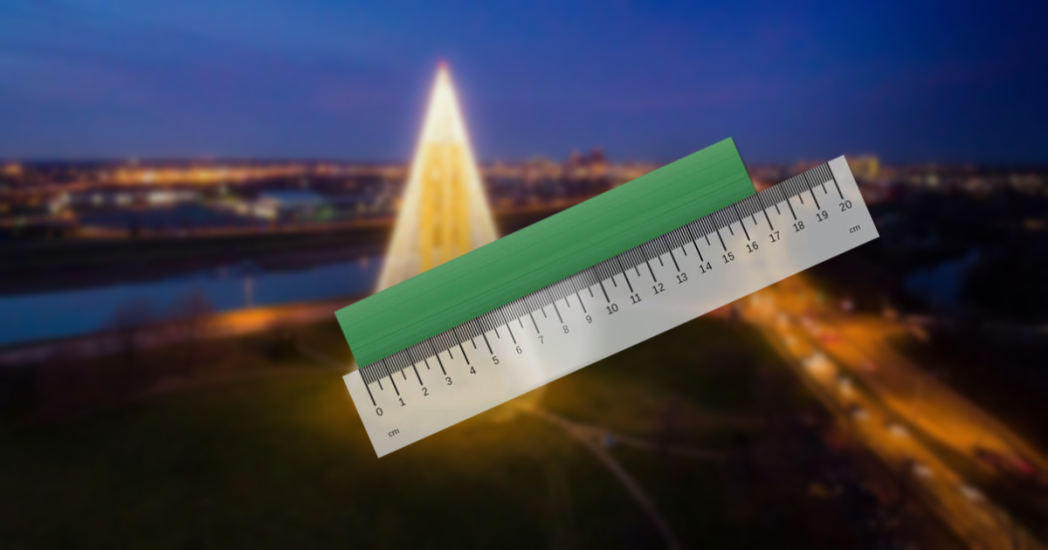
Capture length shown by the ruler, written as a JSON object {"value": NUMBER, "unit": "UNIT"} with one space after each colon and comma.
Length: {"value": 17, "unit": "cm"}
